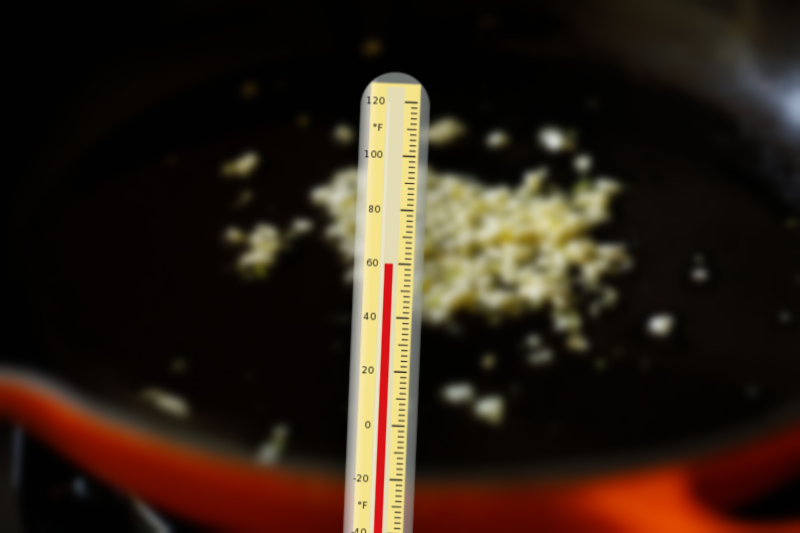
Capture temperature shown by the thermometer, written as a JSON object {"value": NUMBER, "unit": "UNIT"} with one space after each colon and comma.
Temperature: {"value": 60, "unit": "°F"}
